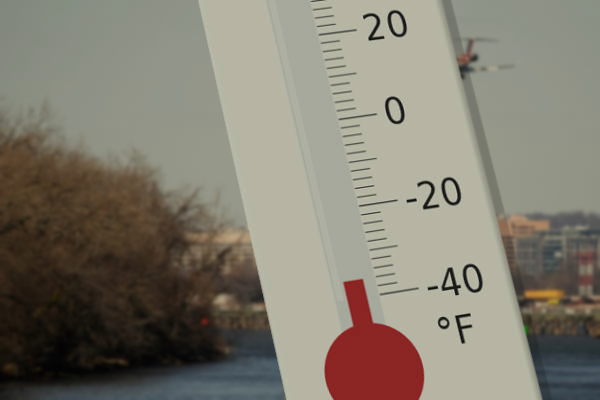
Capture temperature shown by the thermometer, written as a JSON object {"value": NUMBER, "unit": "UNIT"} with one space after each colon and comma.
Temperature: {"value": -36, "unit": "°F"}
